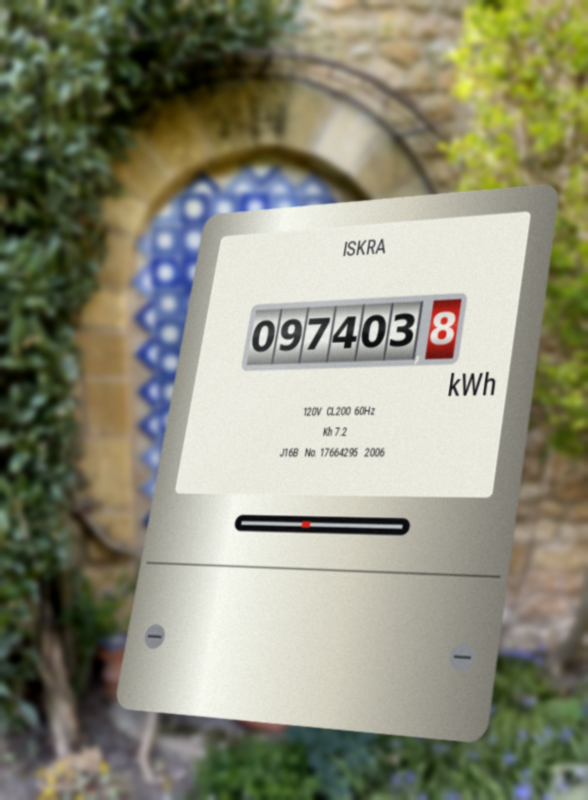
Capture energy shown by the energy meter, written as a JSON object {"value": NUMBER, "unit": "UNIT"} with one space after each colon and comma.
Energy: {"value": 97403.8, "unit": "kWh"}
